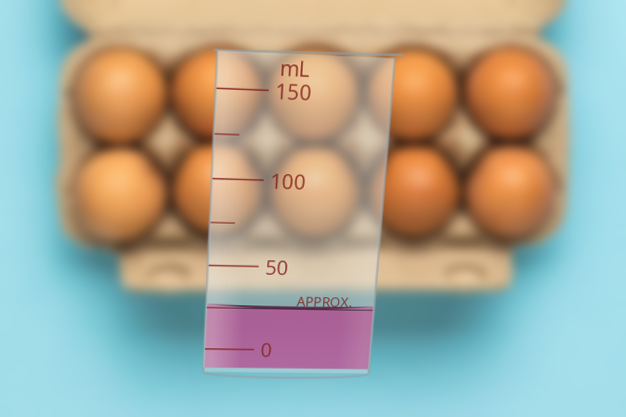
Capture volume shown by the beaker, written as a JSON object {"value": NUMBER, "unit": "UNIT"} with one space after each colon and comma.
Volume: {"value": 25, "unit": "mL"}
